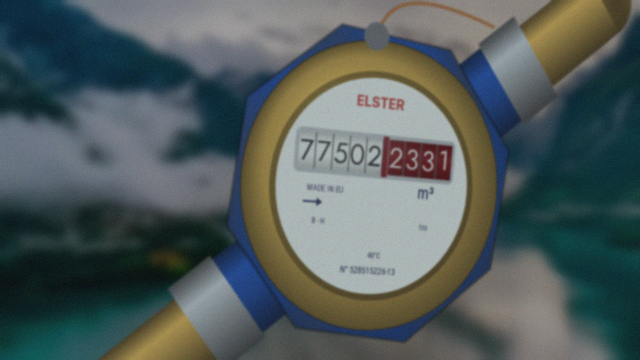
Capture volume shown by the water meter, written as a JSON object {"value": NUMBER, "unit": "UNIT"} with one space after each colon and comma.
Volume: {"value": 77502.2331, "unit": "m³"}
